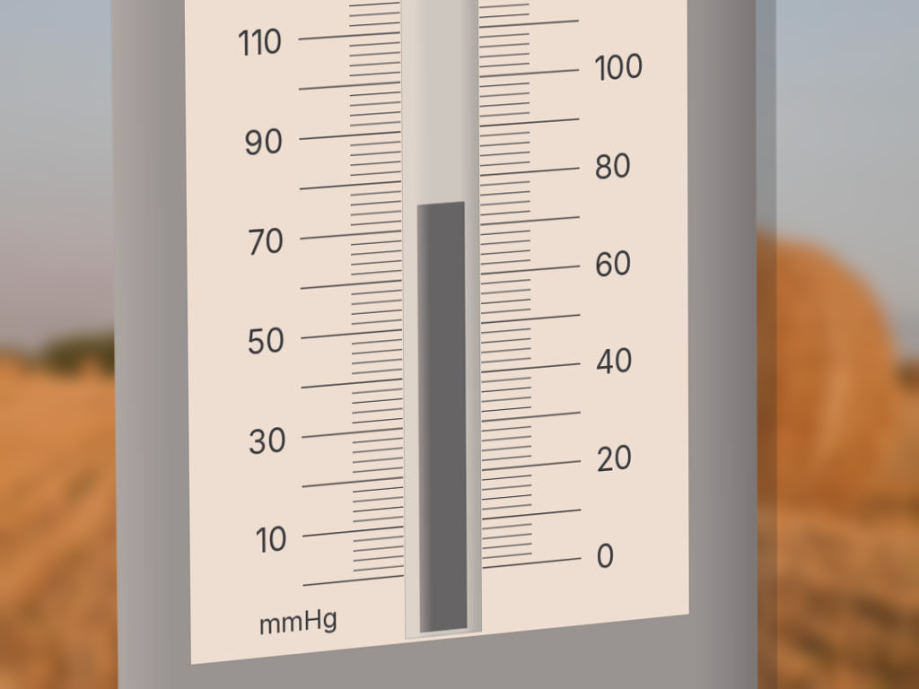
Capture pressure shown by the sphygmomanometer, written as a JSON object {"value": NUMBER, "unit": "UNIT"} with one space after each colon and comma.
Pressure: {"value": 75, "unit": "mmHg"}
